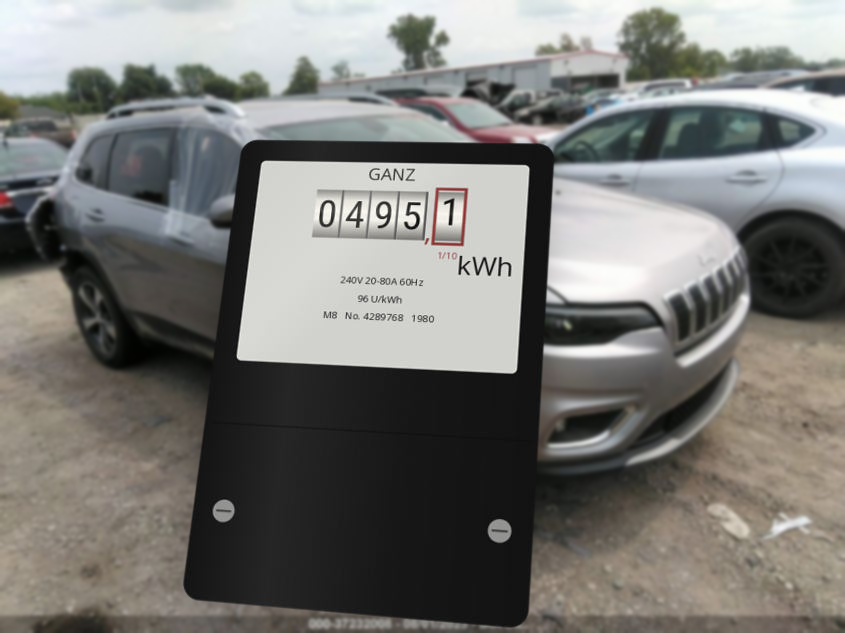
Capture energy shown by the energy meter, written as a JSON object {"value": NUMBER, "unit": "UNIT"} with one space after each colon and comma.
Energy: {"value": 495.1, "unit": "kWh"}
